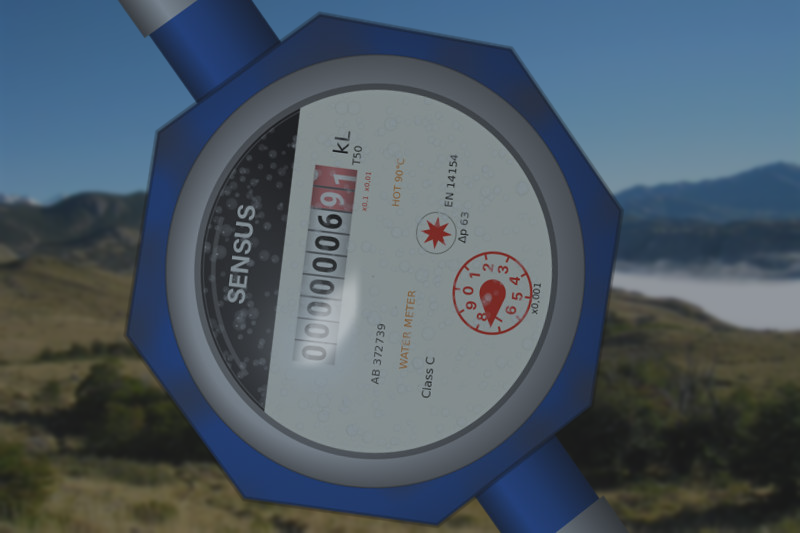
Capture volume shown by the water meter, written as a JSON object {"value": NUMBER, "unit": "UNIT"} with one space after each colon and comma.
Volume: {"value": 6.907, "unit": "kL"}
